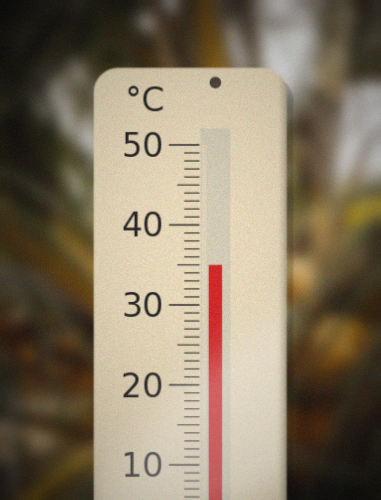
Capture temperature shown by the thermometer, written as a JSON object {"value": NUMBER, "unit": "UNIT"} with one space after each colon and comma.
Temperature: {"value": 35, "unit": "°C"}
